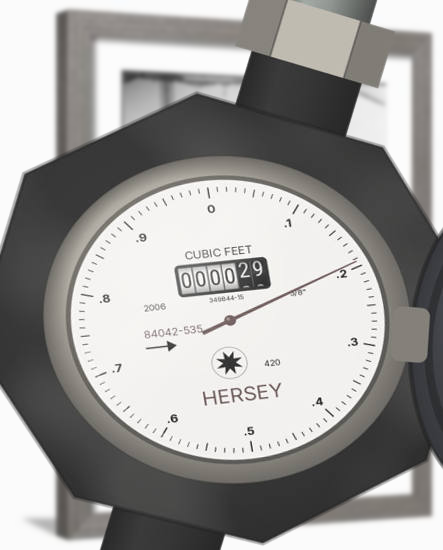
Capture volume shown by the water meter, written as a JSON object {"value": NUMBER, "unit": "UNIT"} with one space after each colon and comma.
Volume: {"value": 29.19, "unit": "ft³"}
